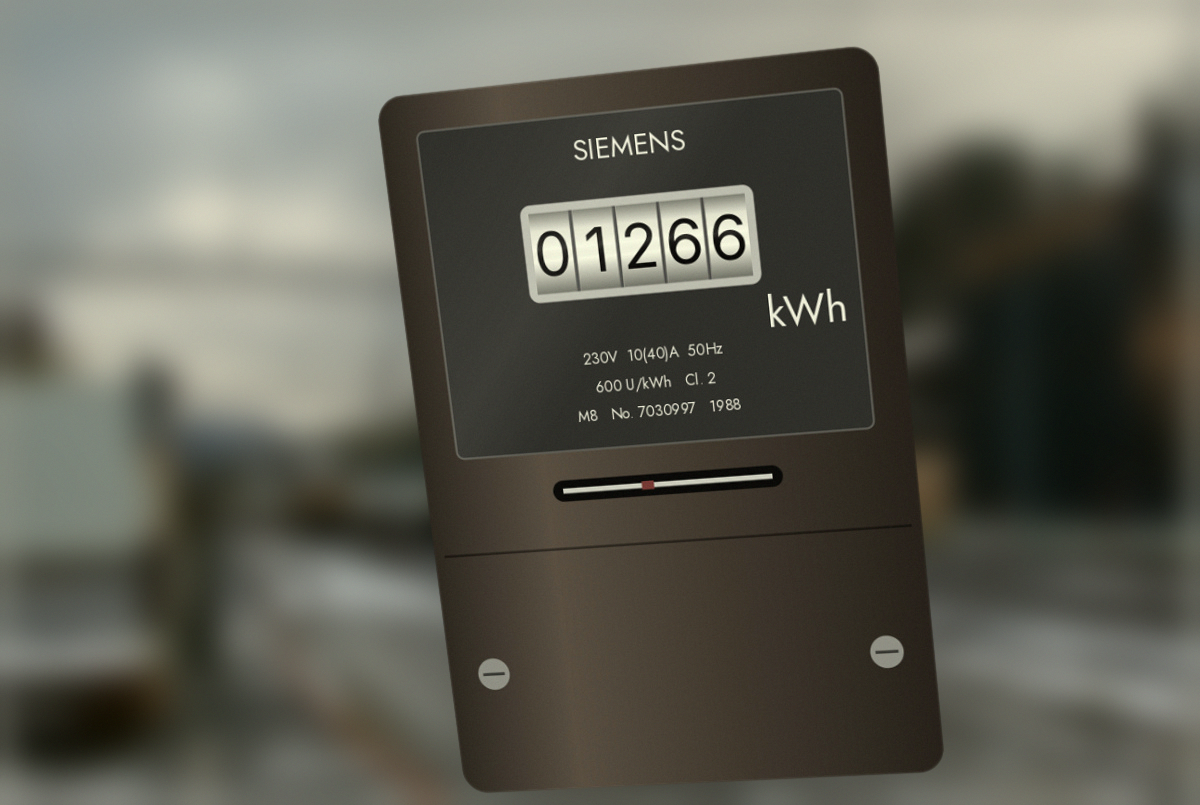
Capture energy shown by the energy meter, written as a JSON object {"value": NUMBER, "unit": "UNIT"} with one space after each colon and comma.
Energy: {"value": 1266, "unit": "kWh"}
